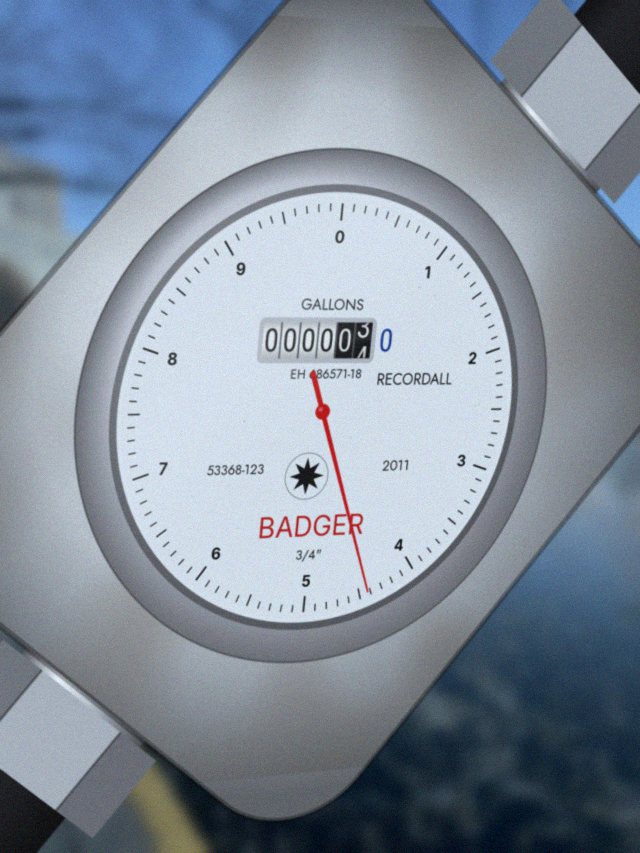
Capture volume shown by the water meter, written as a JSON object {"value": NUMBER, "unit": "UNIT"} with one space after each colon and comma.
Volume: {"value": 34.4, "unit": "gal"}
